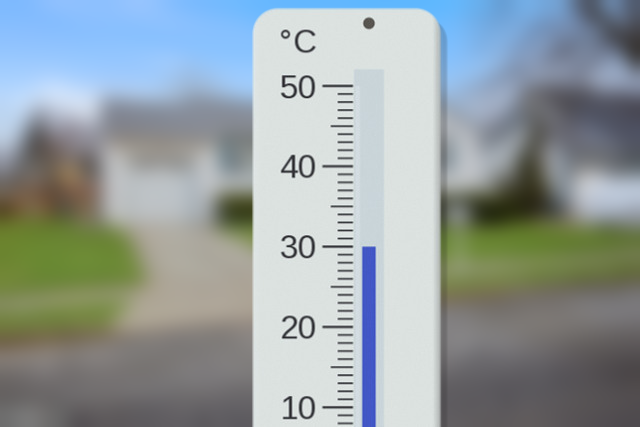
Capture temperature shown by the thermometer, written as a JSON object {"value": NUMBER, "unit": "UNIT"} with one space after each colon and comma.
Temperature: {"value": 30, "unit": "°C"}
